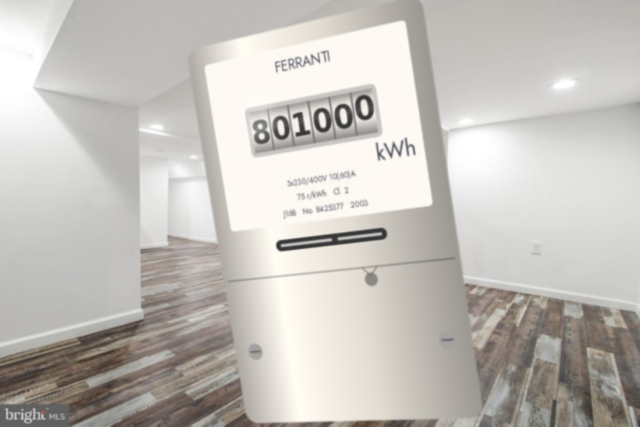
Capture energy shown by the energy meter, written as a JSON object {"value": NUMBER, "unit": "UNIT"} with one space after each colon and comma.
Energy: {"value": 801000, "unit": "kWh"}
